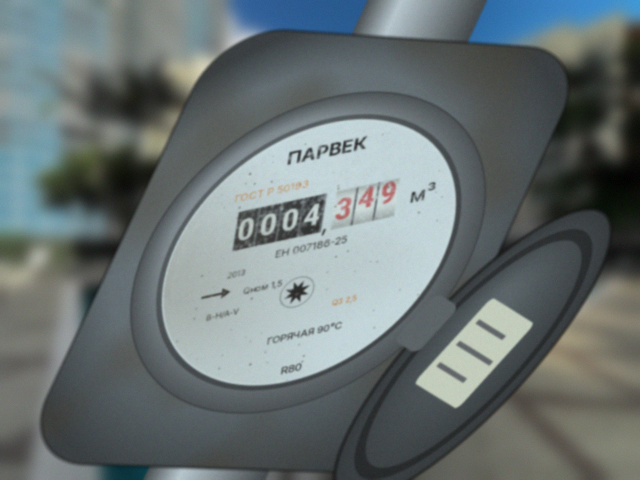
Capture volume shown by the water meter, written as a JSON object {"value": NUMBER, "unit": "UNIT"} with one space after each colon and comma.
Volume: {"value": 4.349, "unit": "m³"}
